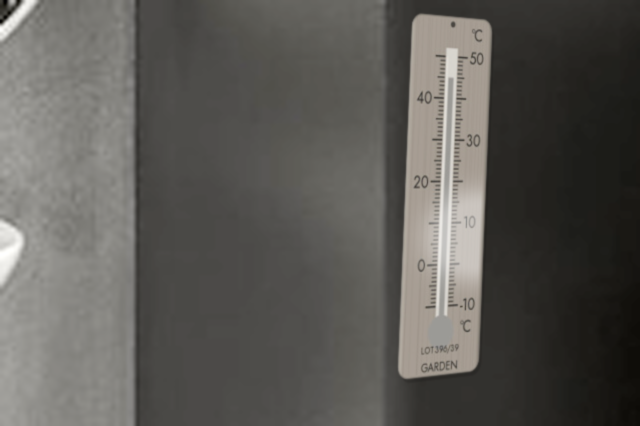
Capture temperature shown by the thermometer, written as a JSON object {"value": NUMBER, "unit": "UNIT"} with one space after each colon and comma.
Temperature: {"value": 45, "unit": "°C"}
